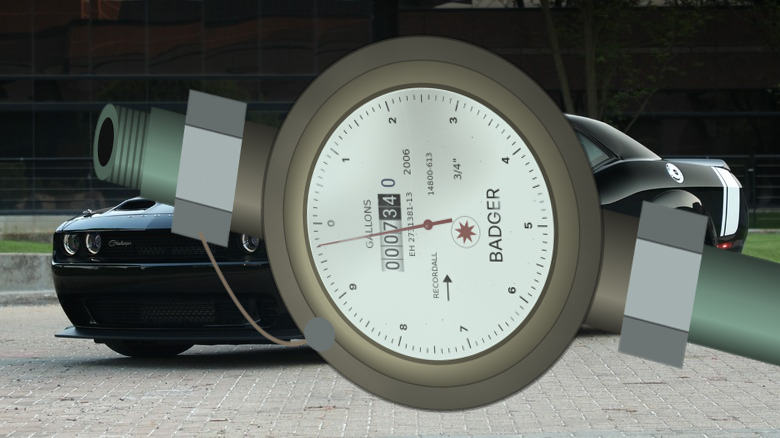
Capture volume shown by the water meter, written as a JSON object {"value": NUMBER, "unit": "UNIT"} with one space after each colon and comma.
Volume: {"value": 7339.7, "unit": "gal"}
